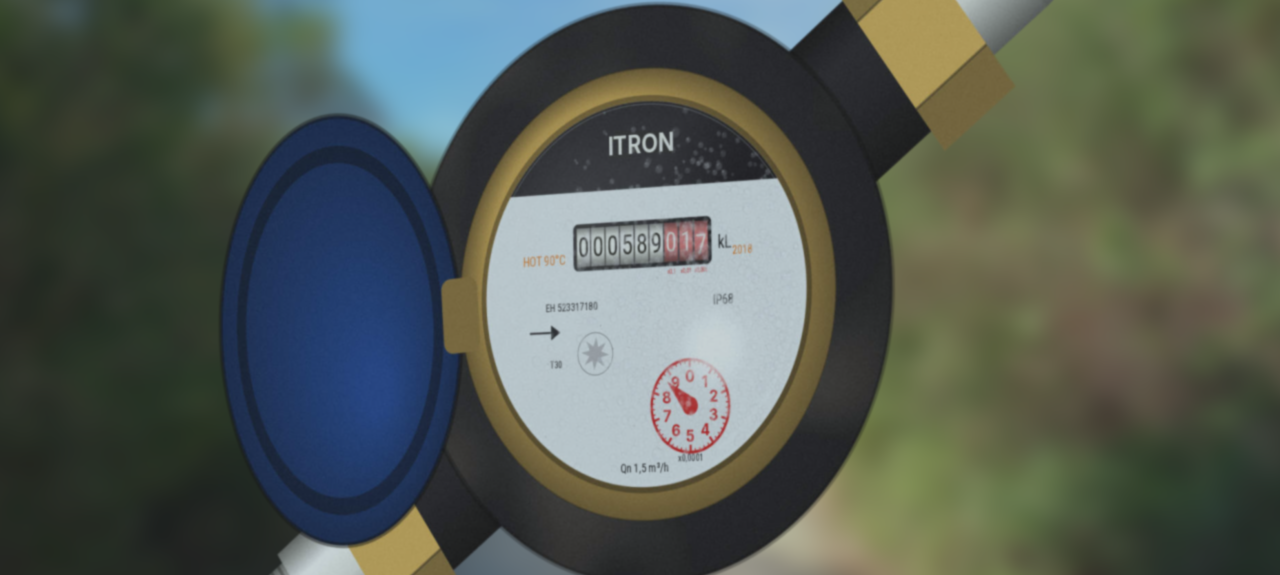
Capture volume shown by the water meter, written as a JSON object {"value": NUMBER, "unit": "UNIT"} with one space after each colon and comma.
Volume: {"value": 589.0168, "unit": "kL"}
